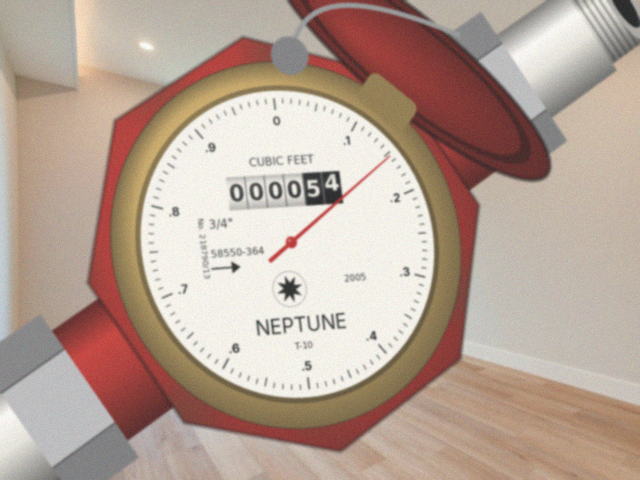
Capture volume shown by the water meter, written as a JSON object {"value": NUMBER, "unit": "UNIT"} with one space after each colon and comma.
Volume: {"value": 54.15, "unit": "ft³"}
